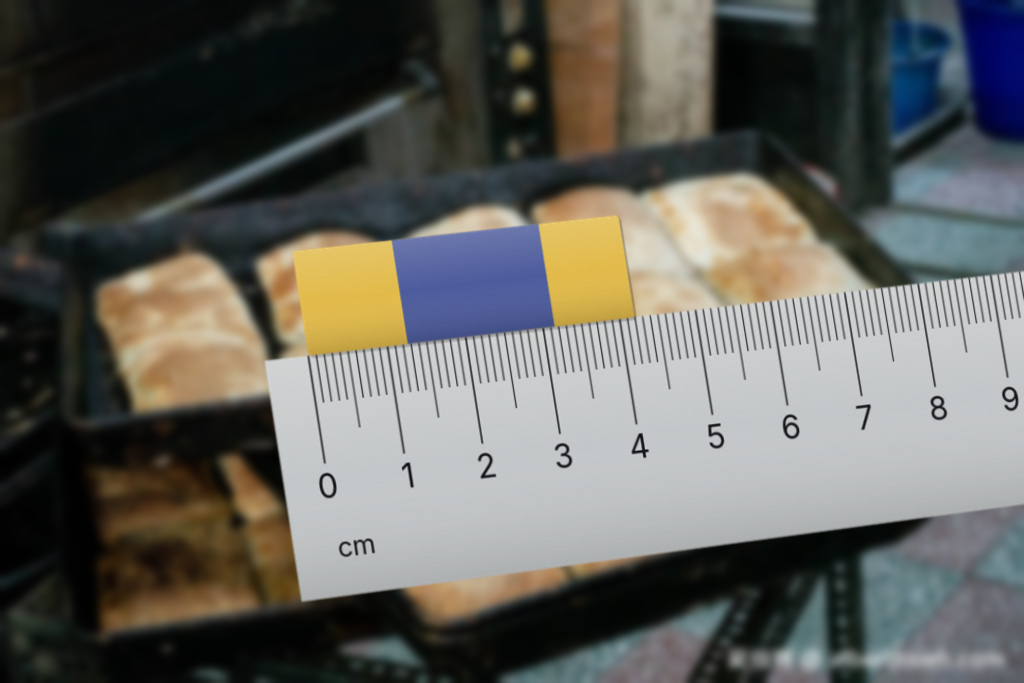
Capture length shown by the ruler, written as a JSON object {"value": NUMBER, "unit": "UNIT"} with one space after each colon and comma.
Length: {"value": 4.2, "unit": "cm"}
